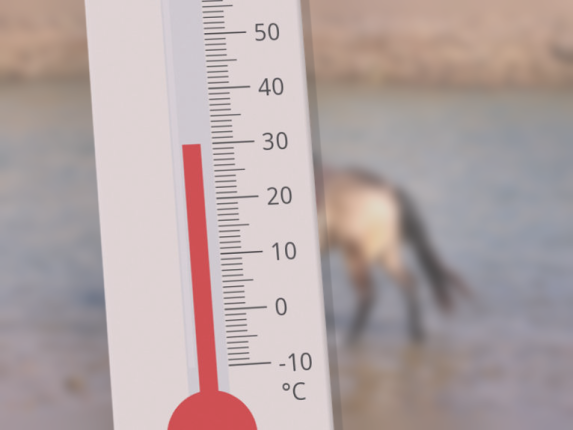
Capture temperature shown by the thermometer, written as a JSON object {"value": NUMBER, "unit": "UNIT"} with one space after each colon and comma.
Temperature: {"value": 30, "unit": "°C"}
